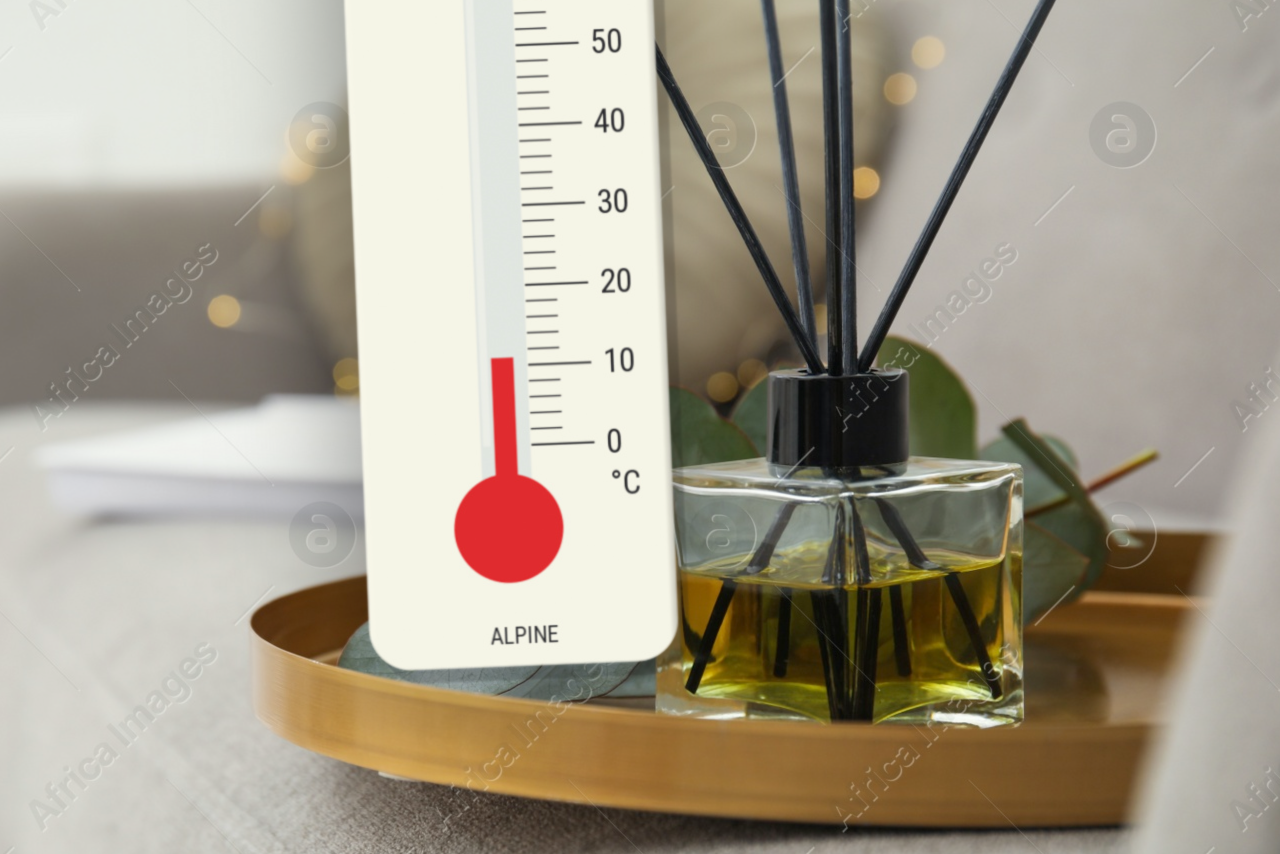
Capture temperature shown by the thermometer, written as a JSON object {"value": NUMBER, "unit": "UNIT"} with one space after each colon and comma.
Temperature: {"value": 11, "unit": "°C"}
